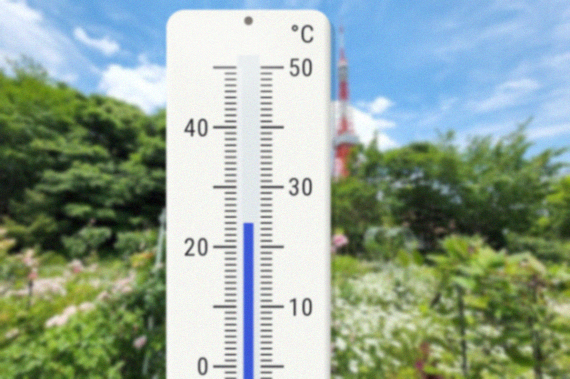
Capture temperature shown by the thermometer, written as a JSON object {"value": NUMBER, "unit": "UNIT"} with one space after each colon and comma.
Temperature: {"value": 24, "unit": "°C"}
